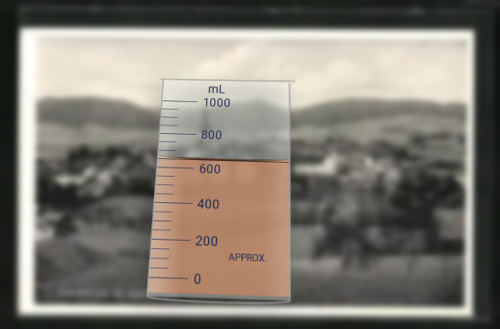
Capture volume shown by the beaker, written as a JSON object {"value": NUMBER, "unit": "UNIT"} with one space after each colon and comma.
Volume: {"value": 650, "unit": "mL"}
